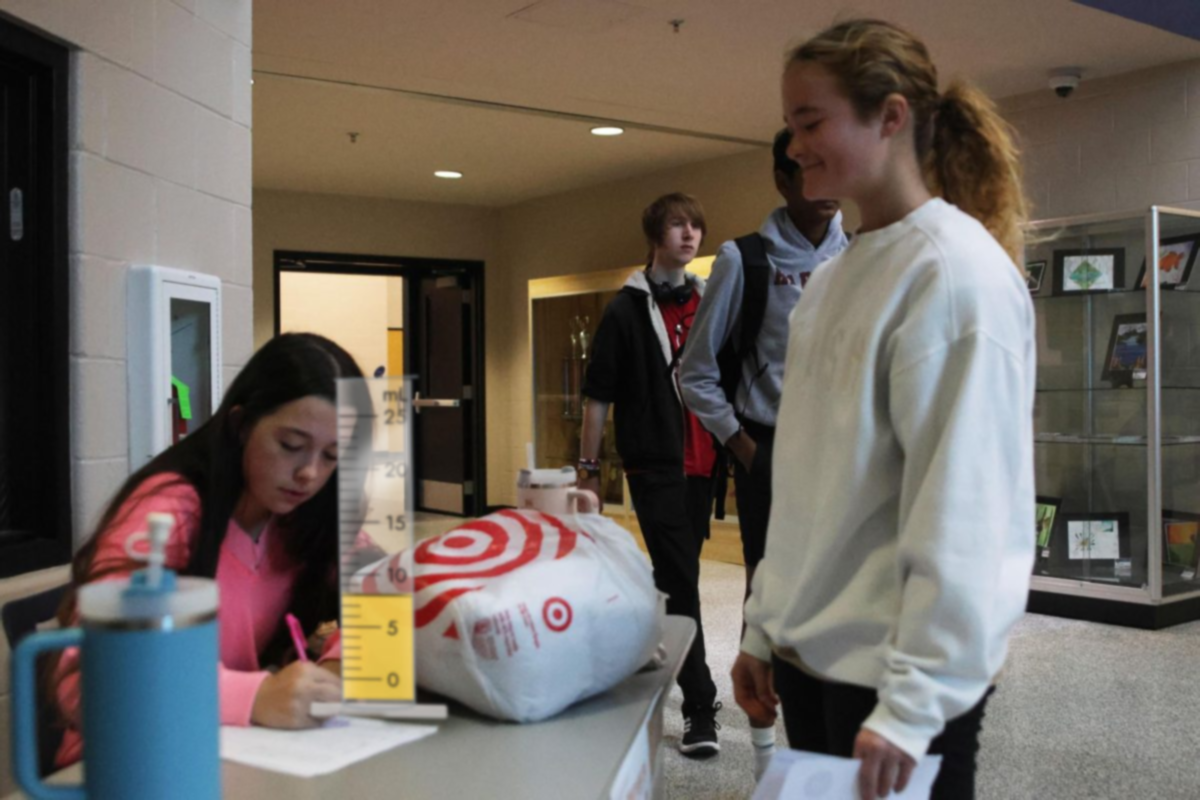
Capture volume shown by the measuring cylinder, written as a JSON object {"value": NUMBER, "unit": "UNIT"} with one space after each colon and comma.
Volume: {"value": 8, "unit": "mL"}
